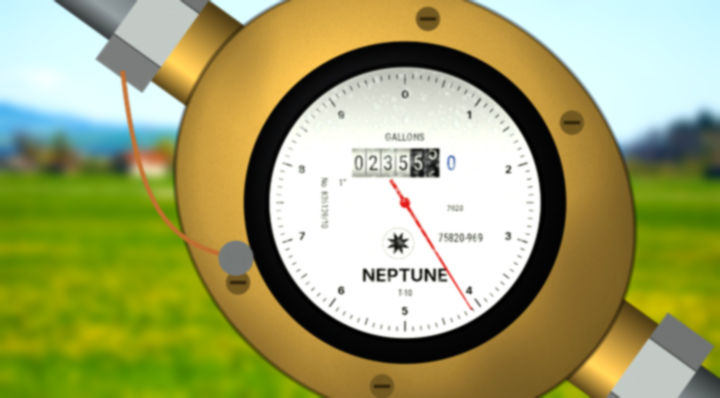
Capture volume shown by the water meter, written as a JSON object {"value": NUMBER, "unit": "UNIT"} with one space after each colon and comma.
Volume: {"value": 235554.1, "unit": "gal"}
